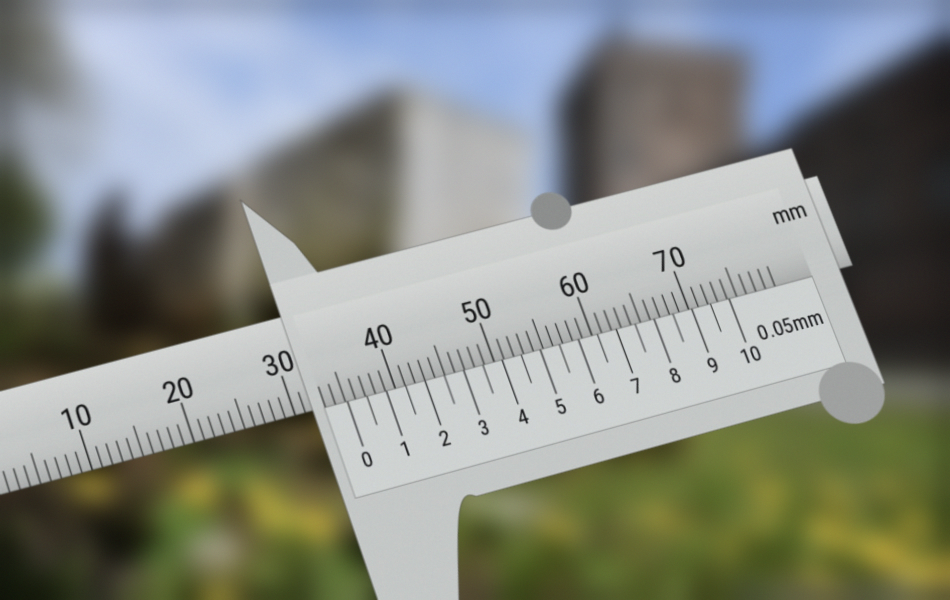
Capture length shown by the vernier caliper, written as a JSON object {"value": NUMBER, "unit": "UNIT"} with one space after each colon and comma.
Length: {"value": 35.2, "unit": "mm"}
